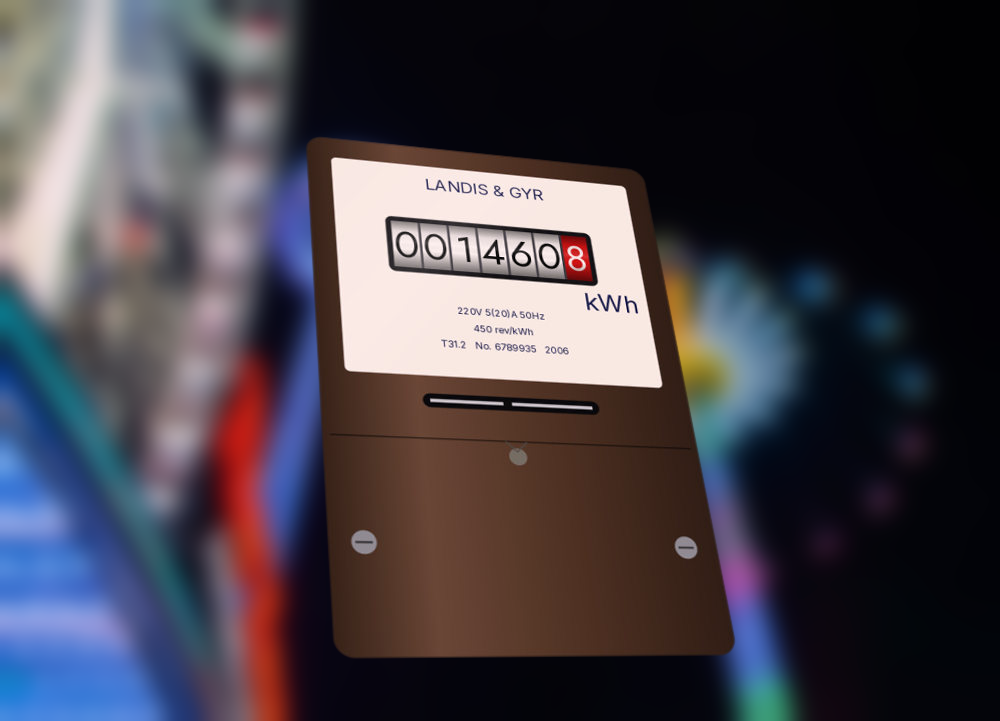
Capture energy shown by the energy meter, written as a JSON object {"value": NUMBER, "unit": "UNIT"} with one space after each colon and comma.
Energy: {"value": 1460.8, "unit": "kWh"}
